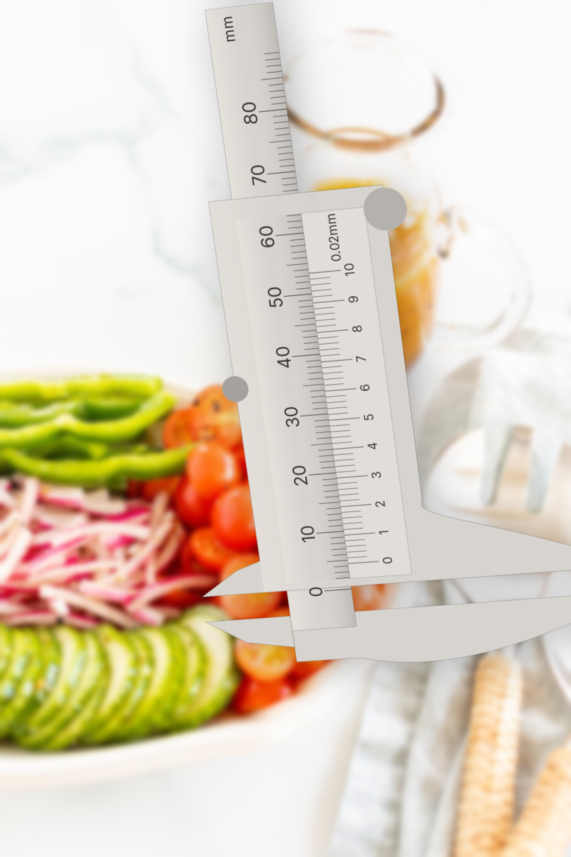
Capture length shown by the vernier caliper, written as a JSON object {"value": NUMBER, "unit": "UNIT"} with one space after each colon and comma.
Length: {"value": 4.4, "unit": "mm"}
